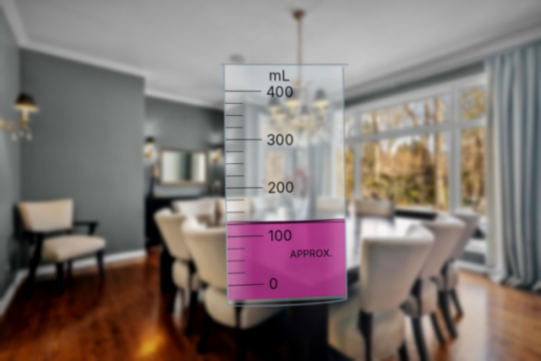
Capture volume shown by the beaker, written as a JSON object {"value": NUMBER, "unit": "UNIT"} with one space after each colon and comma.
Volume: {"value": 125, "unit": "mL"}
